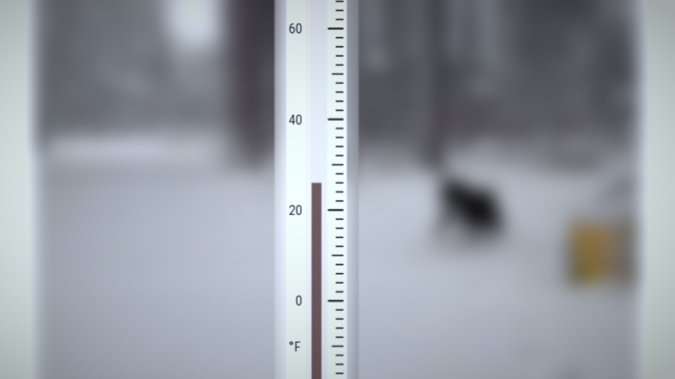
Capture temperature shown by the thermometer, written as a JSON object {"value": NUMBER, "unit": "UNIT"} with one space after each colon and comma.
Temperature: {"value": 26, "unit": "°F"}
